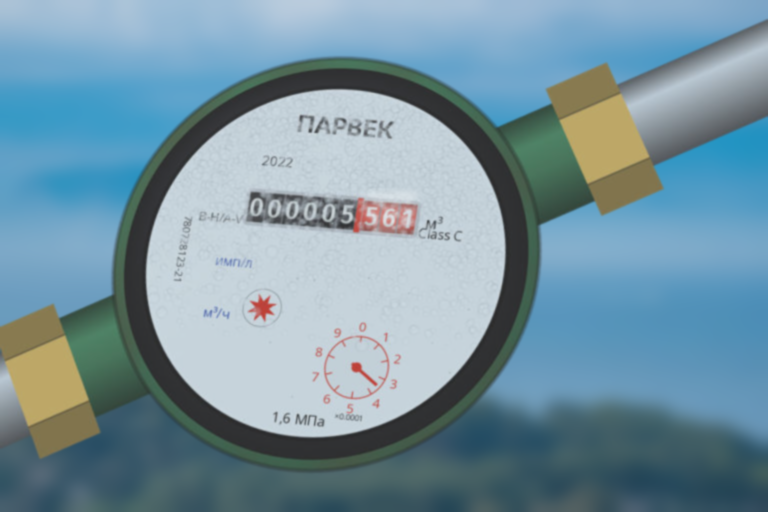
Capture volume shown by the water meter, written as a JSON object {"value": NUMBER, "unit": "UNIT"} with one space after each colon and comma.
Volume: {"value": 5.5613, "unit": "m³"}
